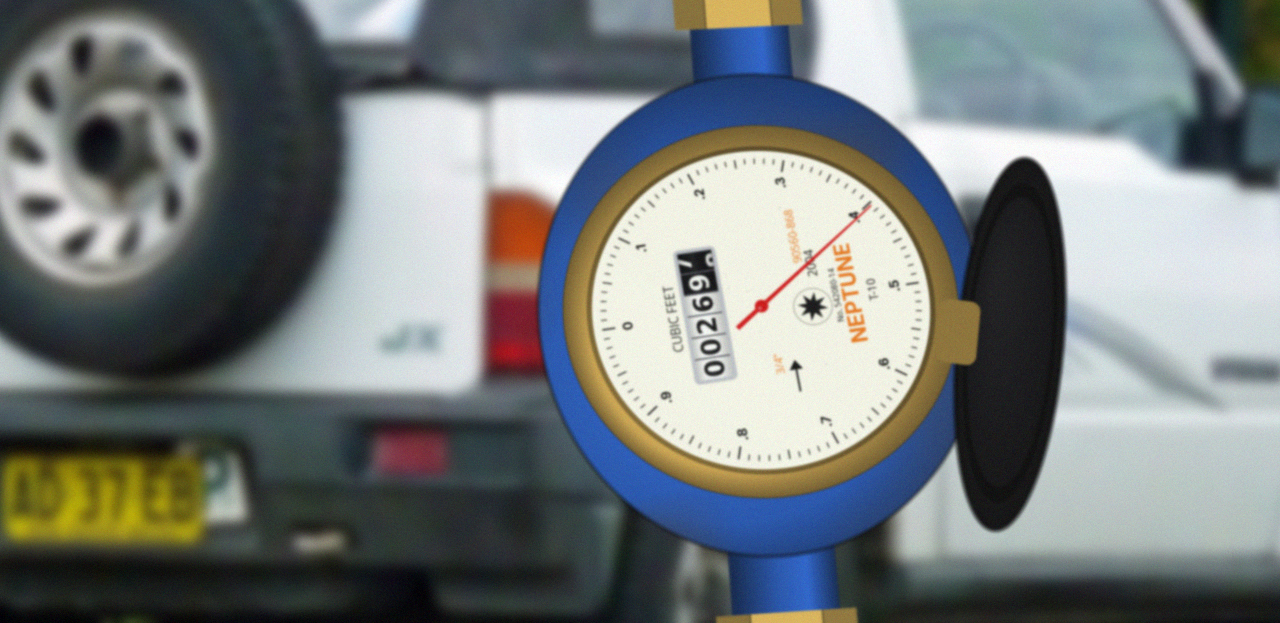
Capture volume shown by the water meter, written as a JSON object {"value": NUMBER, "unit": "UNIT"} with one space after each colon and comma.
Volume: {"value": 2697.40, "unit": "ft³"}
